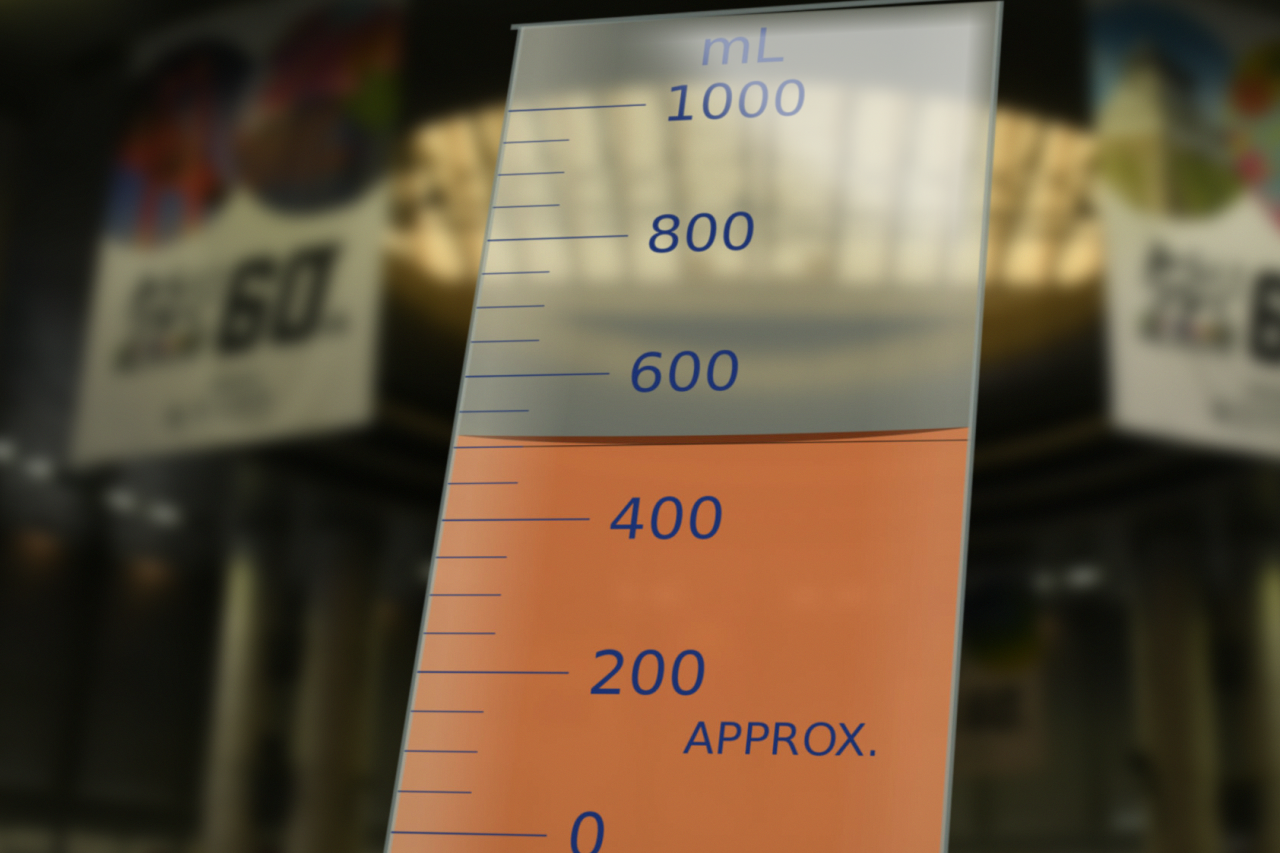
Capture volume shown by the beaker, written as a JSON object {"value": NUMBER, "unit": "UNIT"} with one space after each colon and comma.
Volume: {"value": 500, "unit": "mL"}
